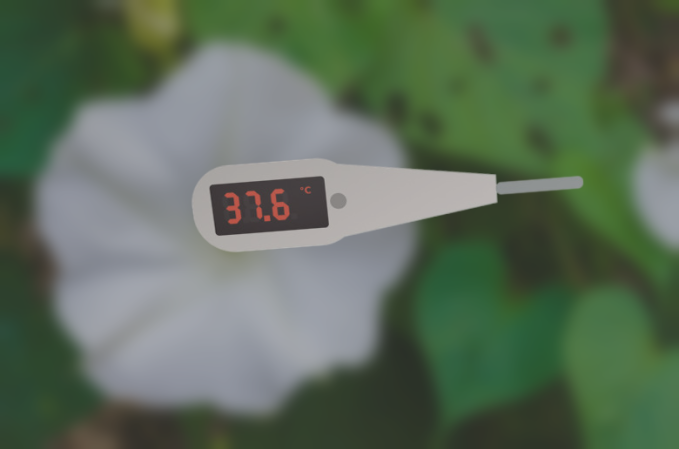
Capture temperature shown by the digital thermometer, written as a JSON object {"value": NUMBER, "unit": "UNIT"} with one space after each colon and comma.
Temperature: {"value": 37.6, "unit": "°C"}
